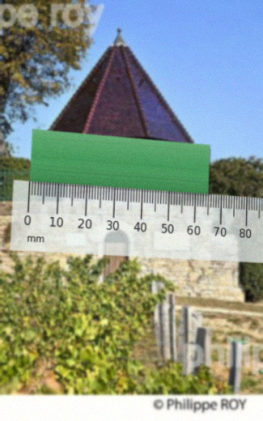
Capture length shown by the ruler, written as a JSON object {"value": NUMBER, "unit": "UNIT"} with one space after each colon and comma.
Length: {"value": 65, "unit": "mm"}
